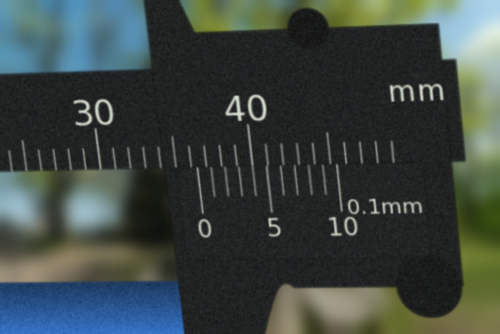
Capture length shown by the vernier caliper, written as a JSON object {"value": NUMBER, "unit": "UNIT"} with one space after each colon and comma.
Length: {"value": 36.4, "unit": "mm"}
